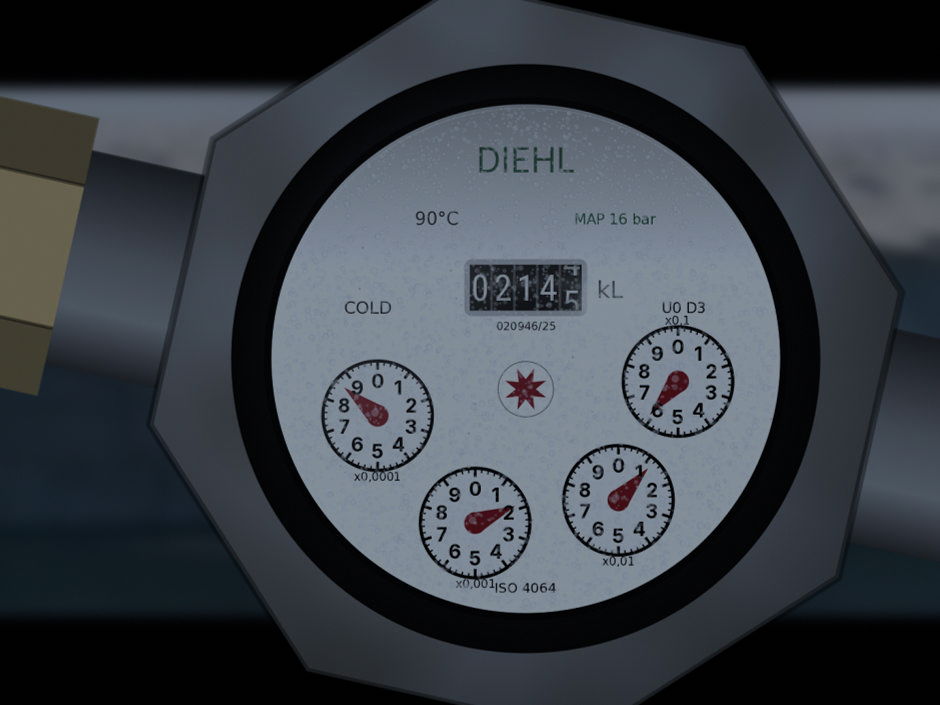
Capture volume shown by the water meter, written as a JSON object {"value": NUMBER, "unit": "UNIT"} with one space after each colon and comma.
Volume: {"value": 2144.6118, "unit": "kL"}
